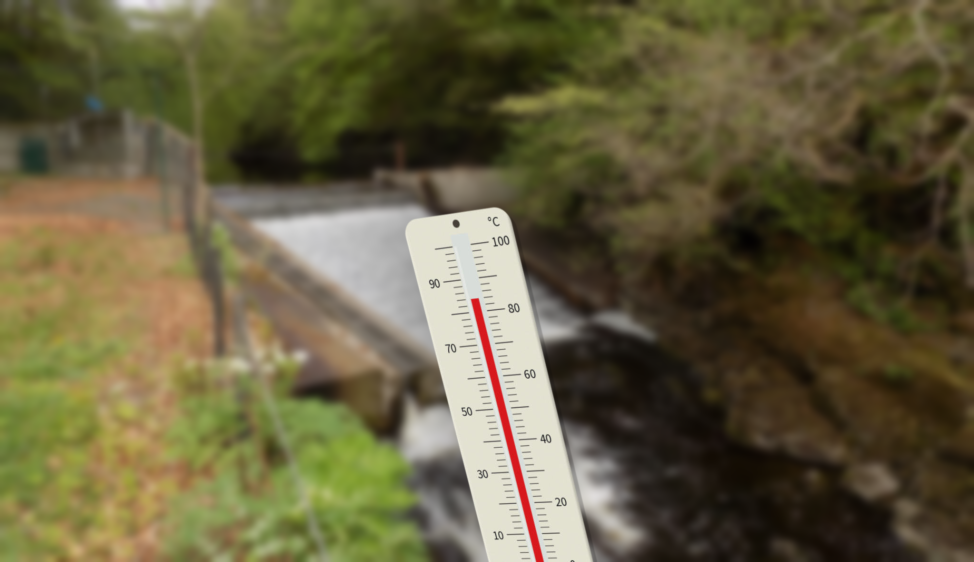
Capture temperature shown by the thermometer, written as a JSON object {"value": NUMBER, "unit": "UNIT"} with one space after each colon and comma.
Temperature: {"value": 84, "unit": "°C"}
